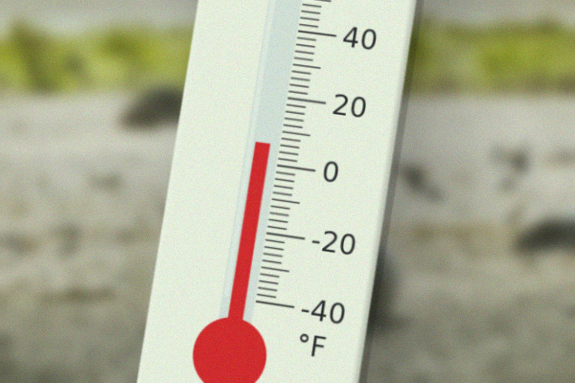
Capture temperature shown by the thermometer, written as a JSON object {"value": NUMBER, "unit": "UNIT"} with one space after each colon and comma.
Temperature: {"value": 6, "unit": "°F"}
